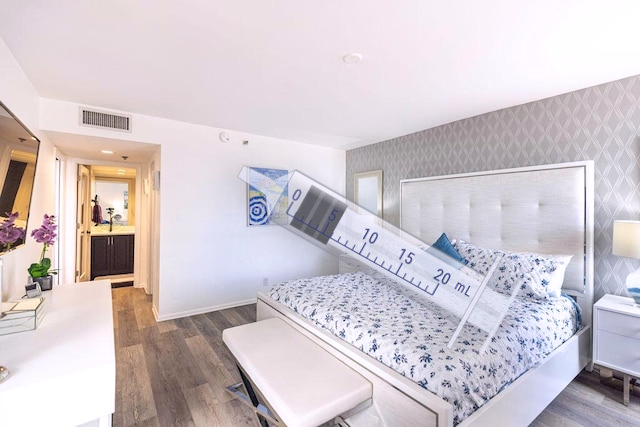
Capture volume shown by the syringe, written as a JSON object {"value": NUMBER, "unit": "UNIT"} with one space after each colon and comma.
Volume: {"value": 1, "unit": "mL"}
